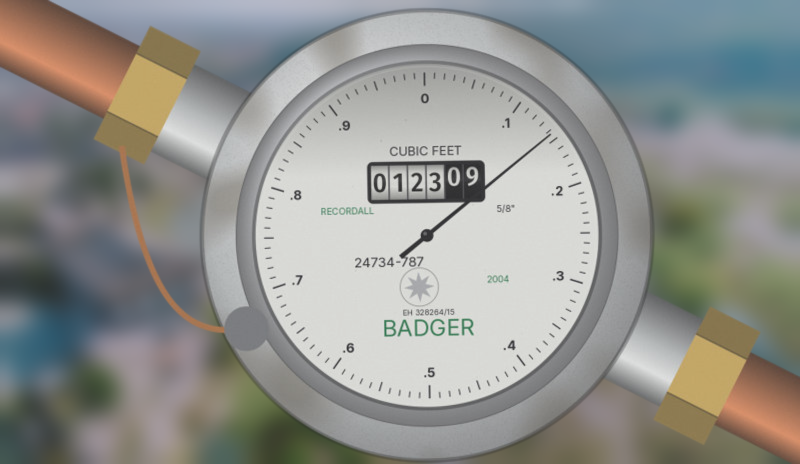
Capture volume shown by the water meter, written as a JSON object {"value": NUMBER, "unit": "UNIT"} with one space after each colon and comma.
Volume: {"value": 12309.14, "unit": "ft³"}
